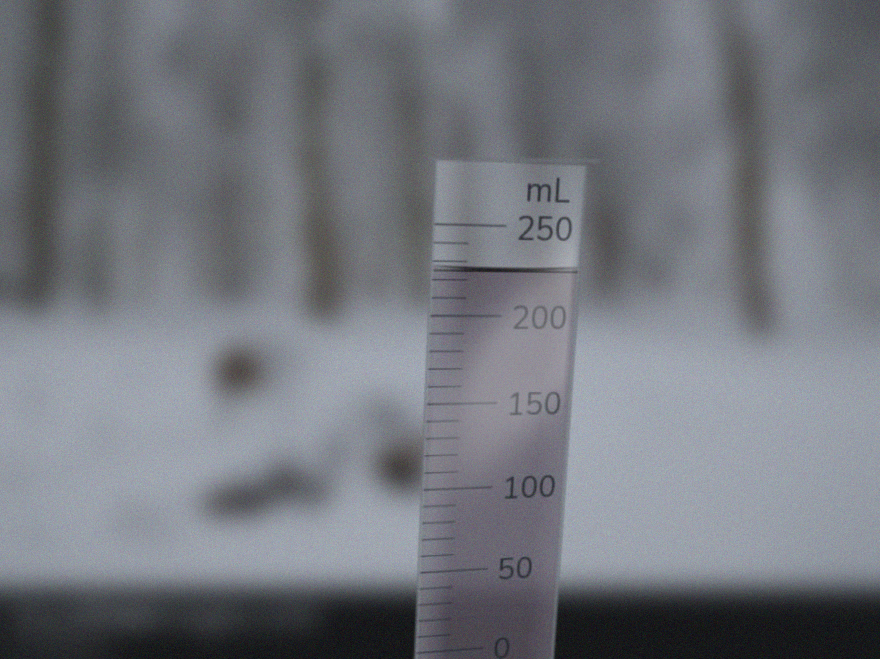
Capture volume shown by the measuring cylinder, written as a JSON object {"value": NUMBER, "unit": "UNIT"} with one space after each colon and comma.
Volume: {"value": 225, "unit": "mL"}
